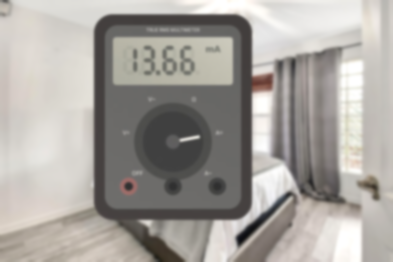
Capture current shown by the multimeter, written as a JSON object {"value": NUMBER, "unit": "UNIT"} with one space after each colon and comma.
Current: {"value": 13.66, "unit": "mA"}
